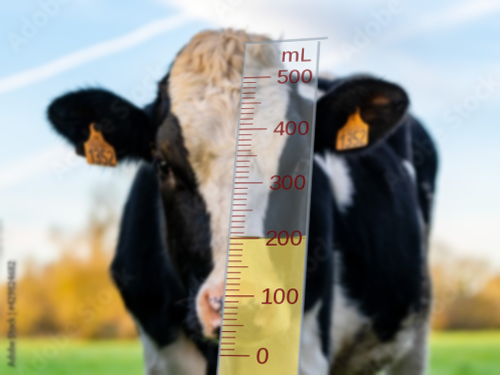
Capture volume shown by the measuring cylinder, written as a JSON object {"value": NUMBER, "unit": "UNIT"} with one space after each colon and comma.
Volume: {"value": 200, "unit": "mL"}
